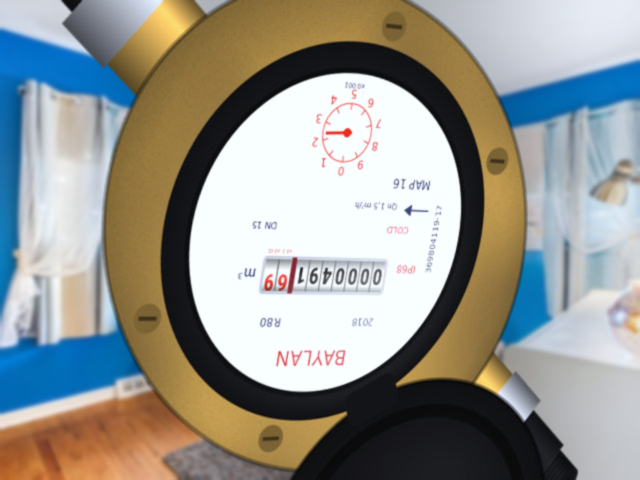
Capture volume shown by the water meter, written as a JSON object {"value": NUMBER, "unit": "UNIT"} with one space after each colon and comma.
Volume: {"value": 491.692, "unit": "m³"}
